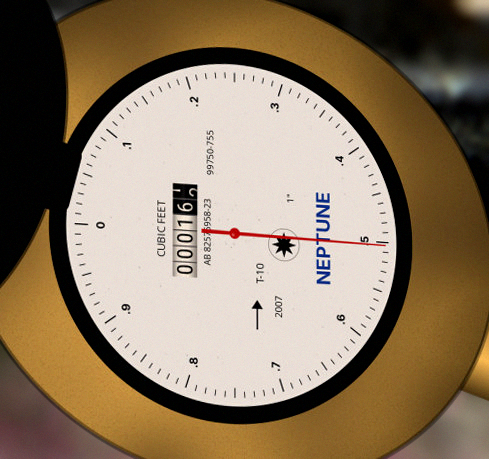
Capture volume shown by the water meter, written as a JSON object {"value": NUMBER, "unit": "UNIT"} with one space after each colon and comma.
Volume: {"value": 161.50, "unit": "ft³"}
